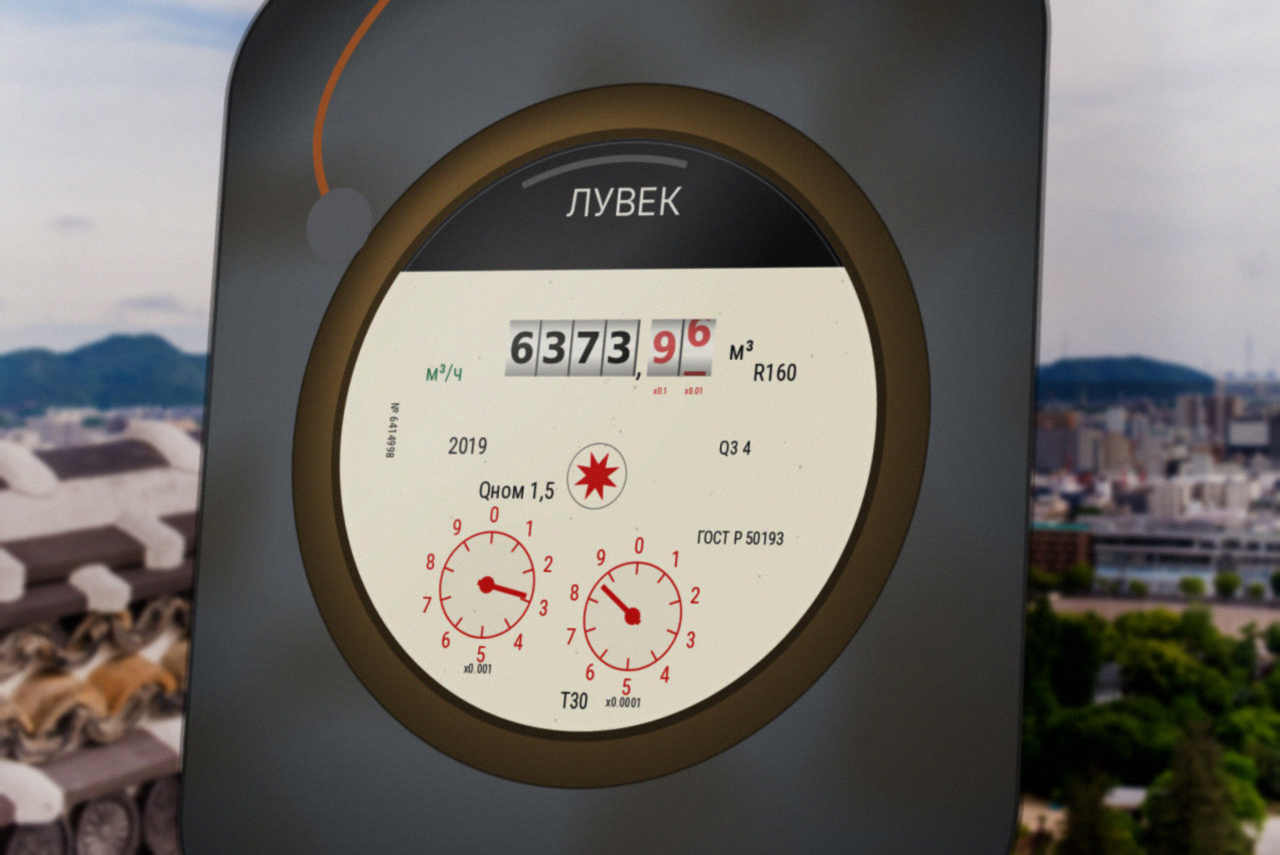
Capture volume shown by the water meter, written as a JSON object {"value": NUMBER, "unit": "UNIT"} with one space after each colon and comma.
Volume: {"value": 6373.9628, "unit": "m³"}
